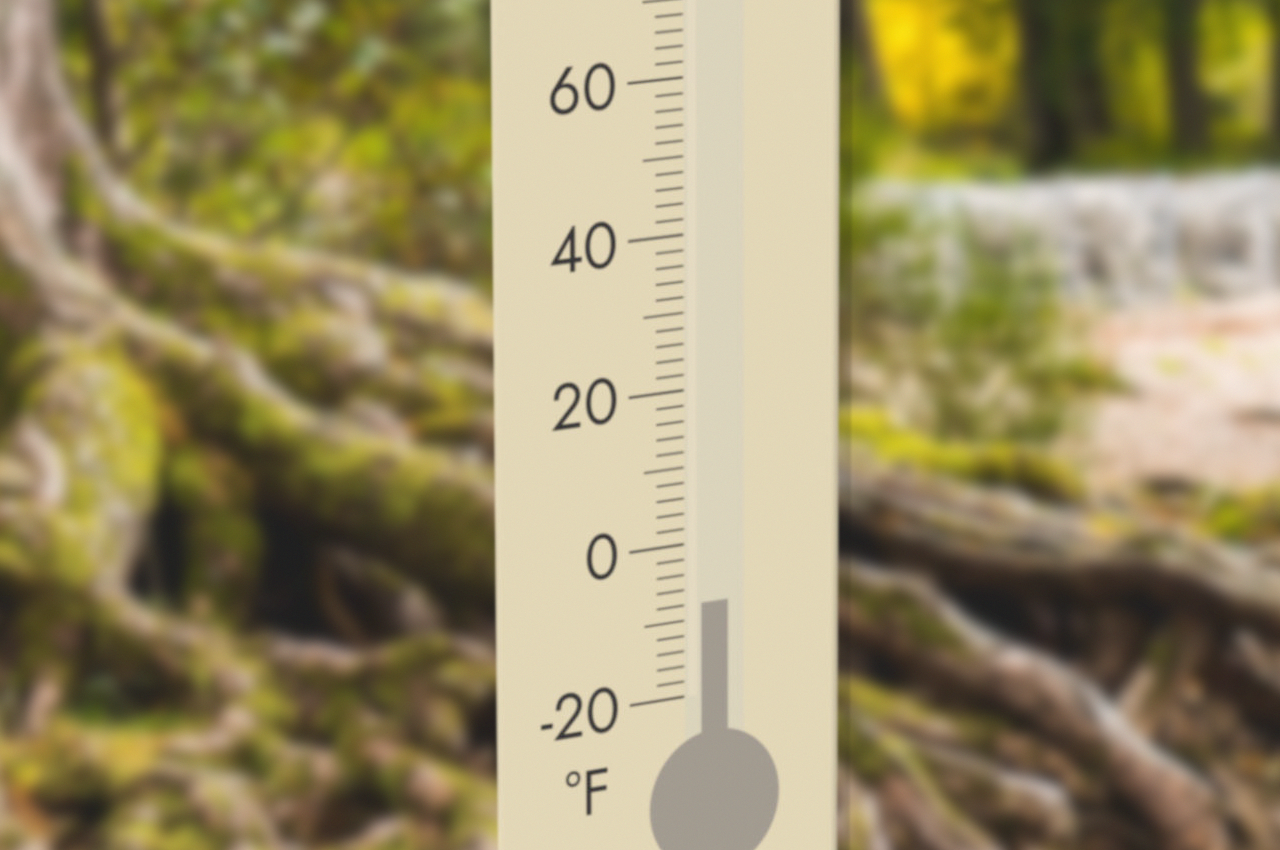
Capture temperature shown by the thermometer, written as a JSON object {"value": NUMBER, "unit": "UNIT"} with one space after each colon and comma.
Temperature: {"value": -8, "unit": "°F"}
